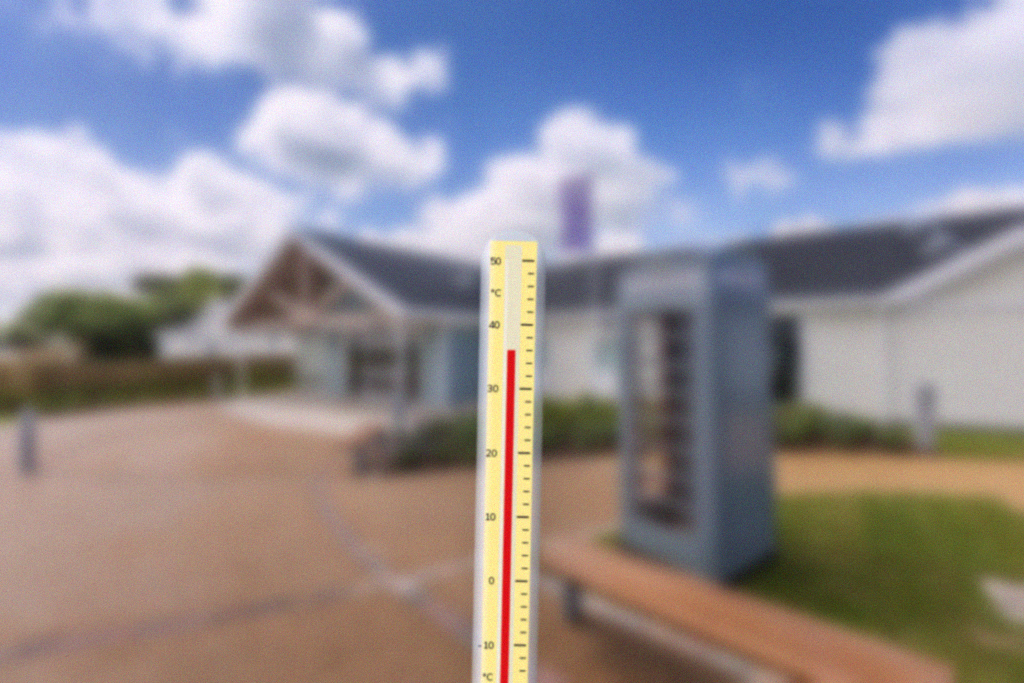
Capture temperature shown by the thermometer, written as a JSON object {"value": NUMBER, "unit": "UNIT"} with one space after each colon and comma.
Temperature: {"value": 36, "unit": "°C"}
